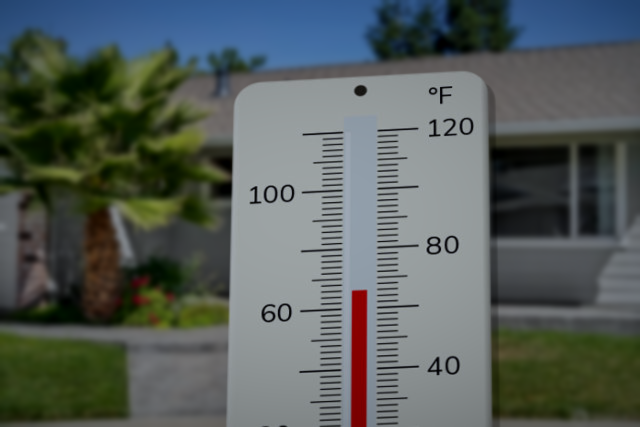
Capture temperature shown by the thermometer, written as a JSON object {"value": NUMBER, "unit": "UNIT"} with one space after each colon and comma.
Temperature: {"value": 66, "unit": "°F"}
